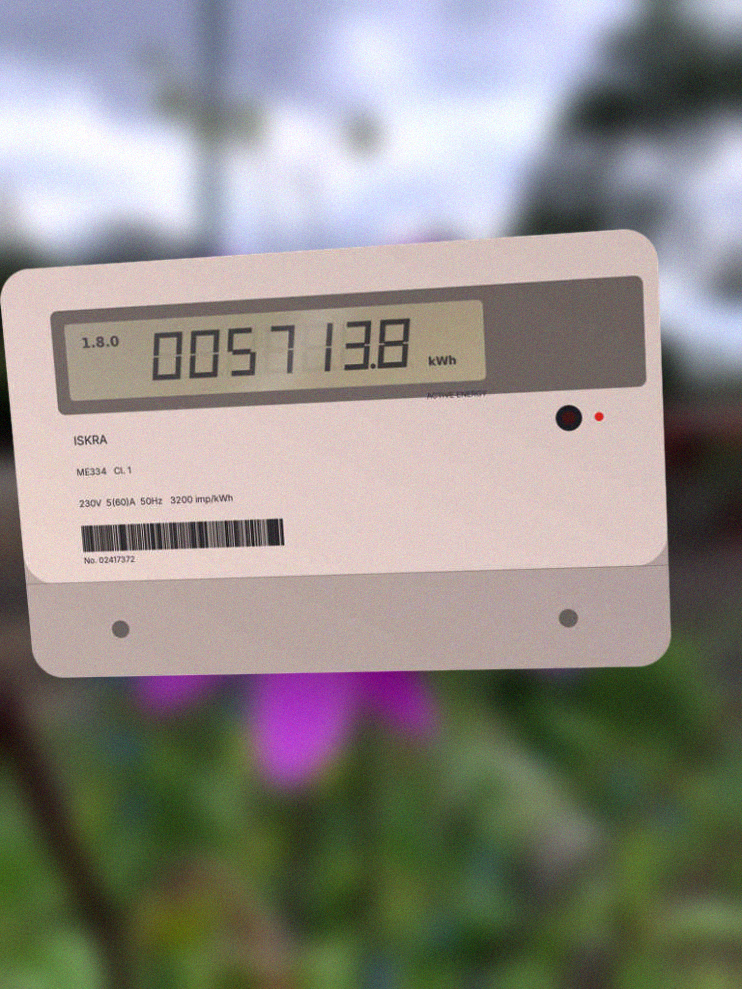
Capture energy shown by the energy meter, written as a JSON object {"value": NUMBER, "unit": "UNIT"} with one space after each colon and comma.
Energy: {"value": 5713.8, "unit": "kWh"}
